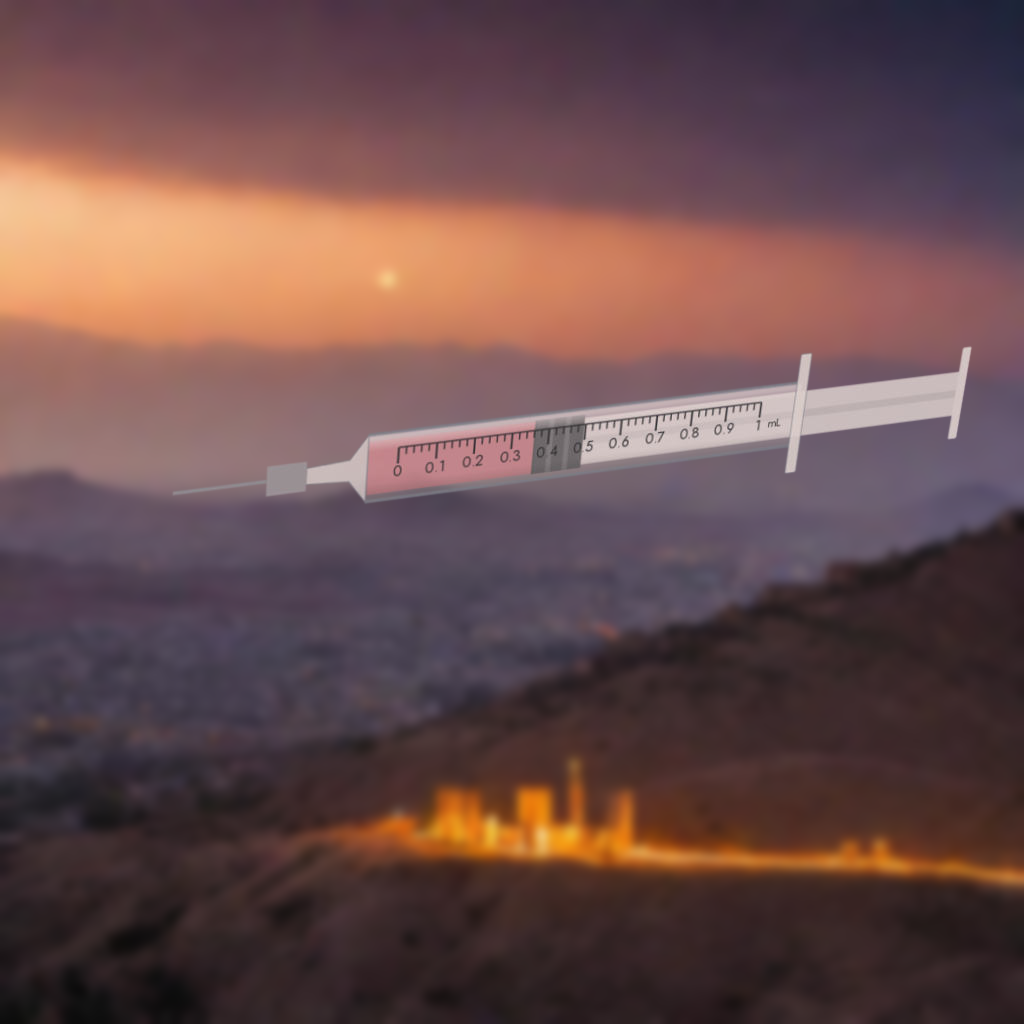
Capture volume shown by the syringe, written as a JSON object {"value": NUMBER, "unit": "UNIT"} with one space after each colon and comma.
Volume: {"value": 0.36, "unit": "mL"}
